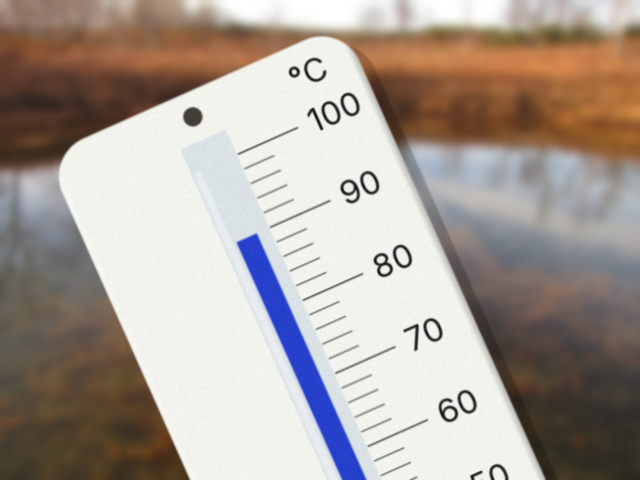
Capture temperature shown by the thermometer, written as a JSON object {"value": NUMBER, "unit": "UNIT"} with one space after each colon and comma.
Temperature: {"value": 90, "unit": "°C"}
